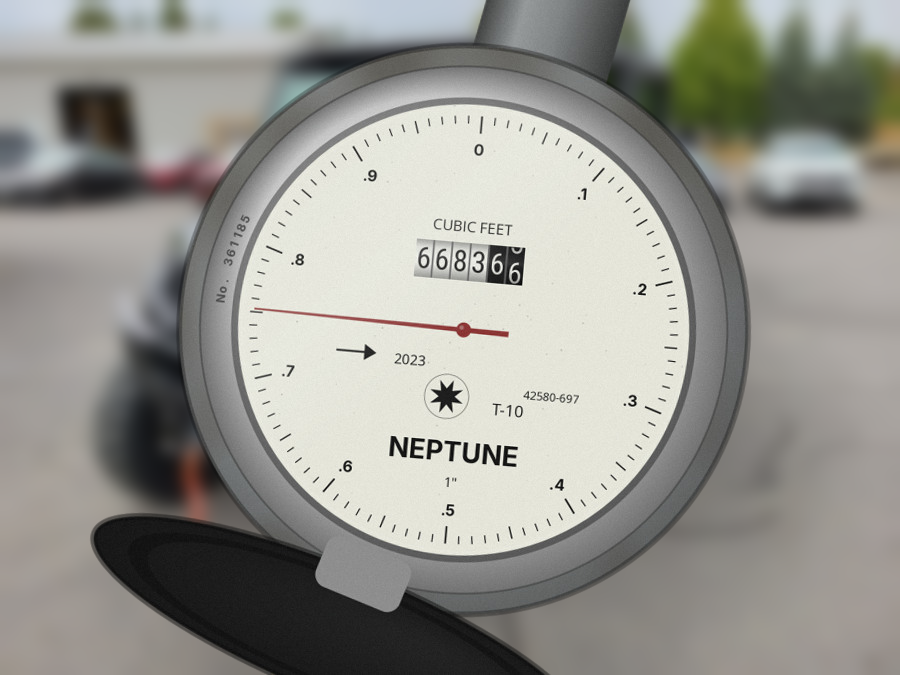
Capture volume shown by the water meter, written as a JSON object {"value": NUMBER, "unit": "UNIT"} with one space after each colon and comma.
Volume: {"value": 668365.75, "unit": "ft³"}
